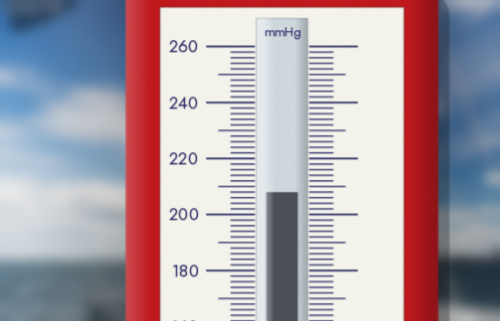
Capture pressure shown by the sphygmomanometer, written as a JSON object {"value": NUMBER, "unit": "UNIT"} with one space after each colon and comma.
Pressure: {"value": 208, "unit": "mmHg"}
